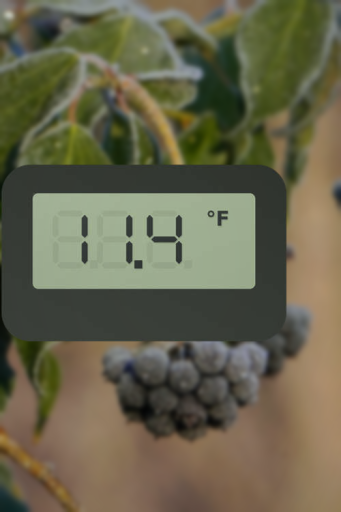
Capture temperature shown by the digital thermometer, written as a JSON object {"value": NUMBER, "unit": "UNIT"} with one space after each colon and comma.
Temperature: {"value": 11.4, "unit": "°F"}
